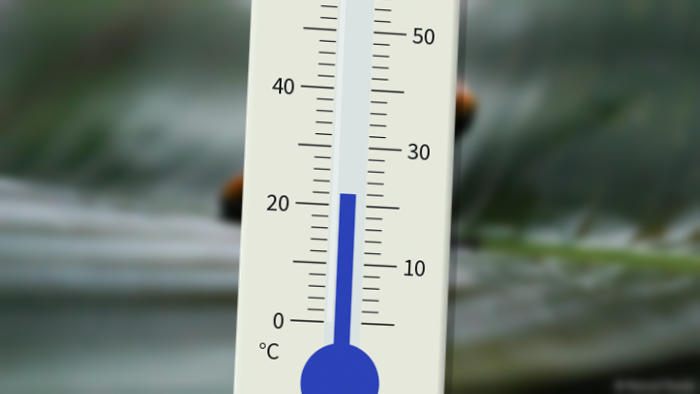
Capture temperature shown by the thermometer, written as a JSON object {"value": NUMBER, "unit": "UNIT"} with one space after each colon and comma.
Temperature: {"value": 22, "unit": "°C"}
